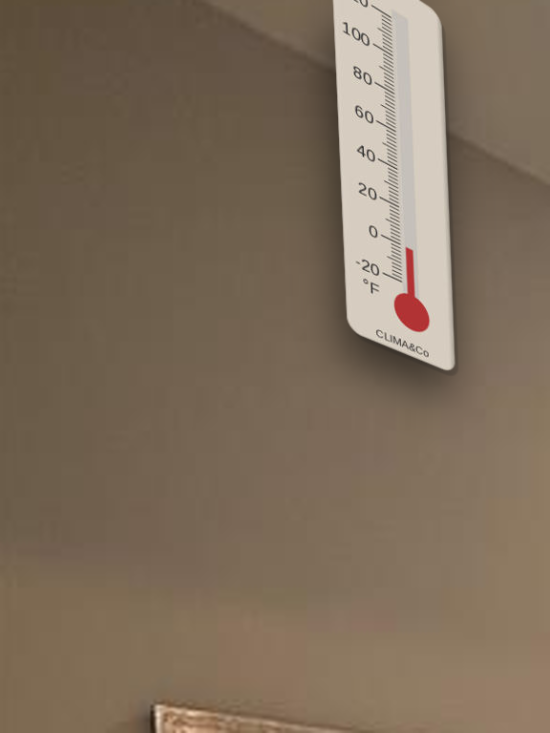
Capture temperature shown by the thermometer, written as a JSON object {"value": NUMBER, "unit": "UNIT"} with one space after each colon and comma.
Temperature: {"value": 0, "unit": "°F"}
